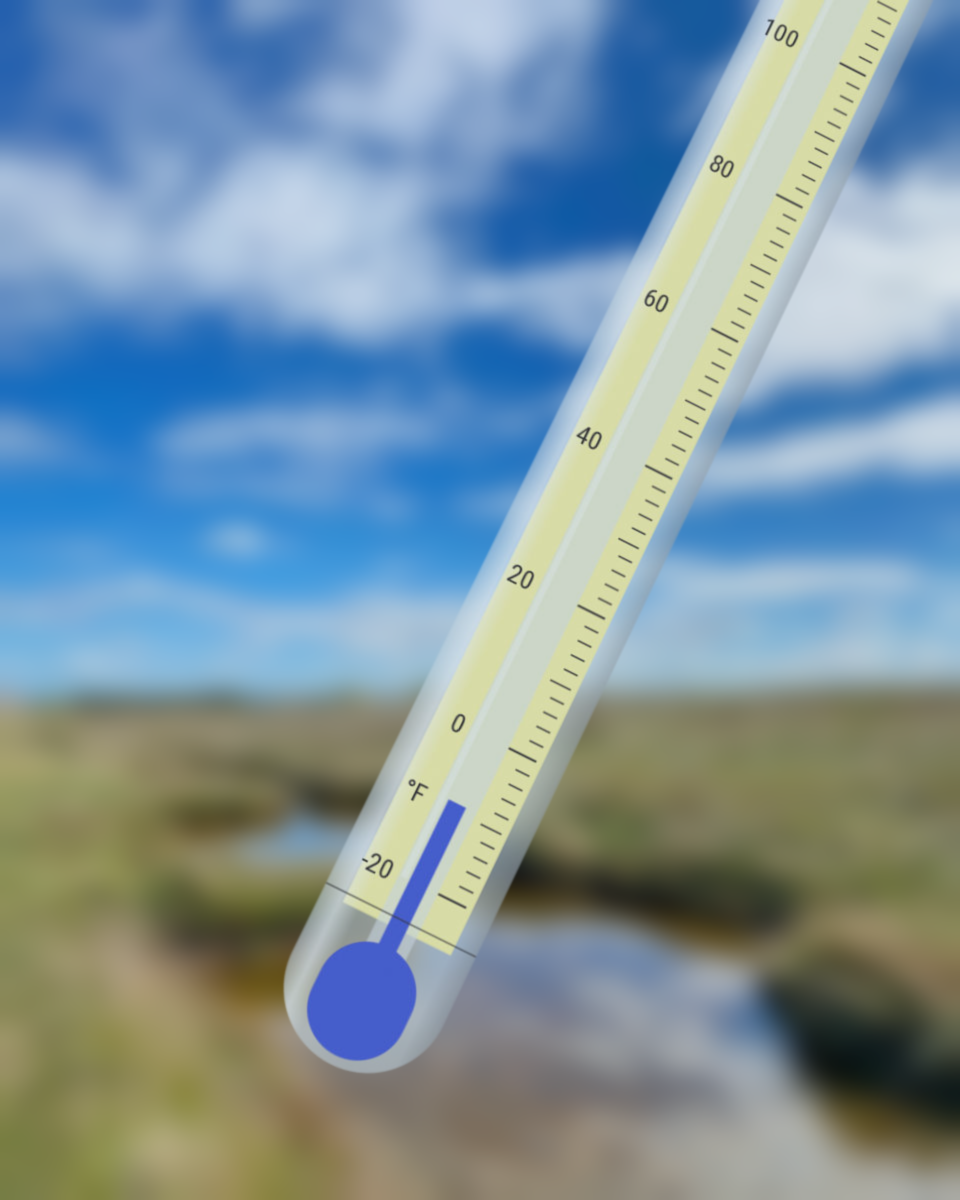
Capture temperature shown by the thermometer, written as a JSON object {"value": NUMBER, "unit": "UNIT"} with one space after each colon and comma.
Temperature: {"value": -9, "unit": "°F"}
